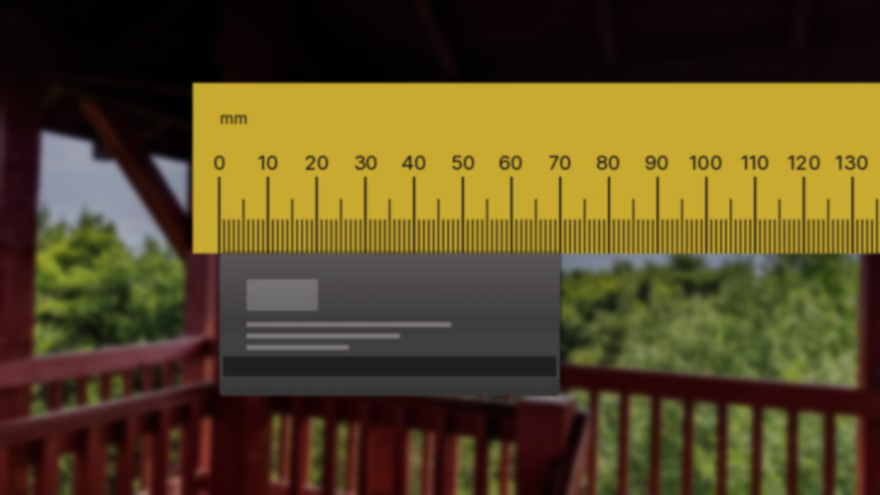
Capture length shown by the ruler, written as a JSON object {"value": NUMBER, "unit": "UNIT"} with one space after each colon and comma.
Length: {"value": 70, "unit": "mm"}
